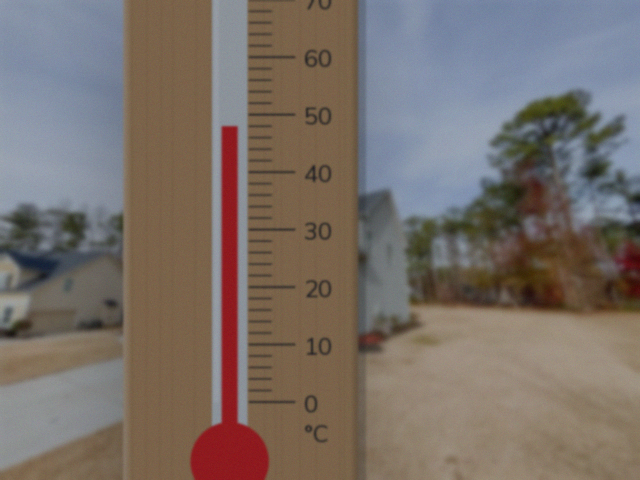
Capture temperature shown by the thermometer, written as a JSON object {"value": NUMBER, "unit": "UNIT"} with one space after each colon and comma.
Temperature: {"value": 48, "unit": "°C"}
